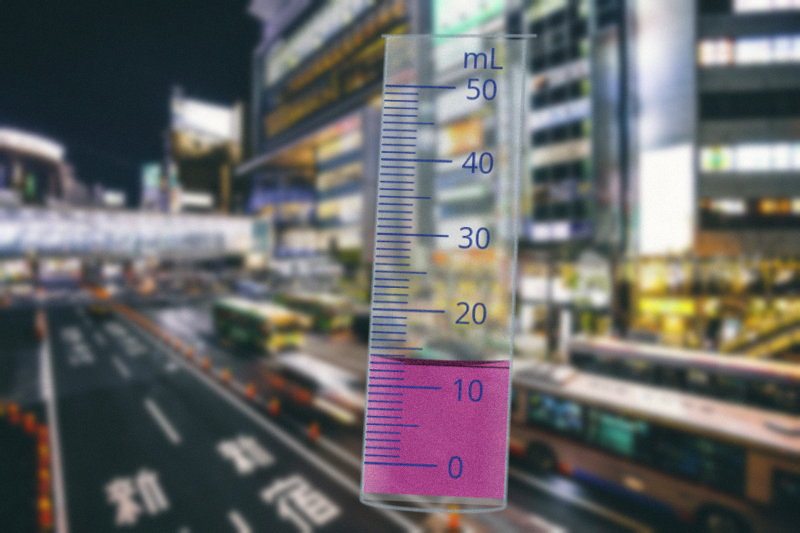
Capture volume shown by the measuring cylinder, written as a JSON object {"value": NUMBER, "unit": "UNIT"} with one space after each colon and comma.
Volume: {"value": 13, "unit": "mL"}
